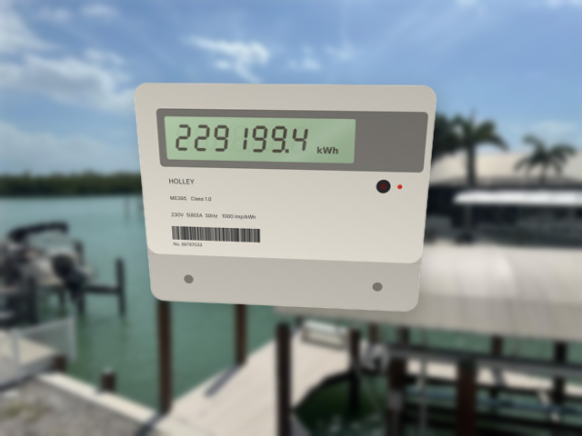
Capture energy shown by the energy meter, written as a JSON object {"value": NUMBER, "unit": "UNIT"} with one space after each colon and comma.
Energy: {"value": 229199.4, "unit": "kWh"}
